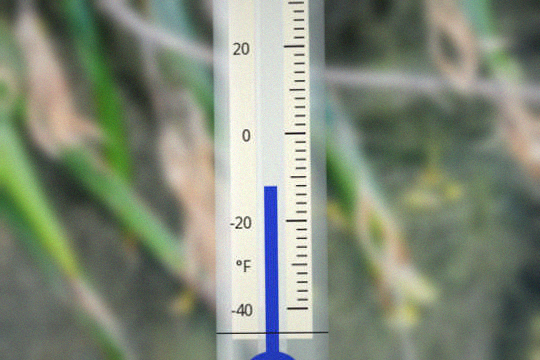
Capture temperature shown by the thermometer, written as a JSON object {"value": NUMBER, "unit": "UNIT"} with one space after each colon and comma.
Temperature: {"value": -12, "unit": "°F"}
